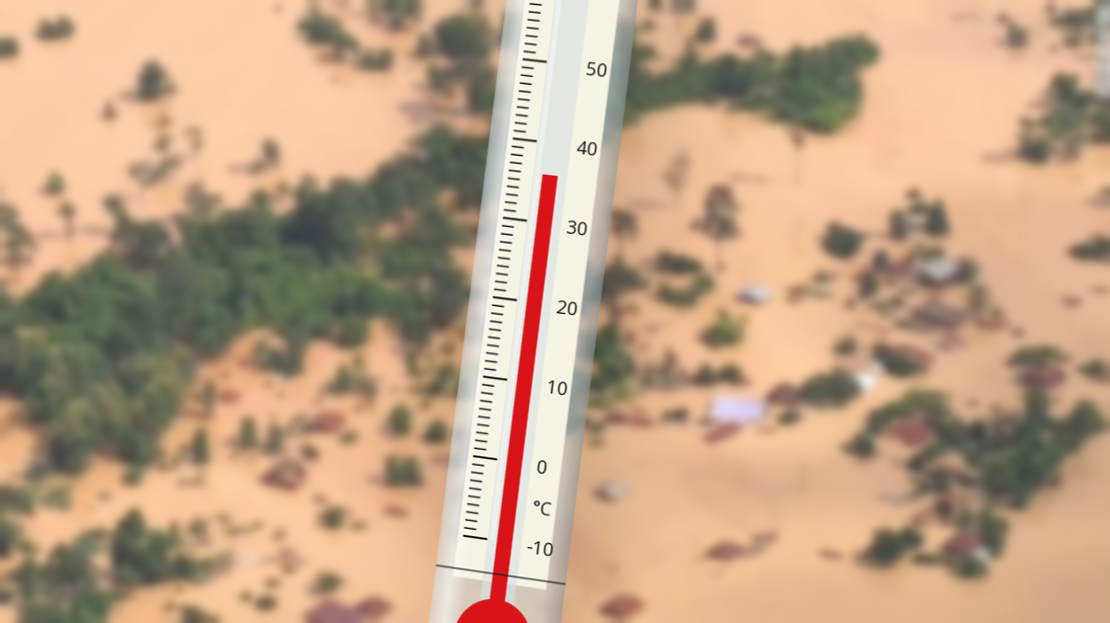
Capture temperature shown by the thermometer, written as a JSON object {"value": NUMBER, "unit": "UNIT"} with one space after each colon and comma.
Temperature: {"value": 36, "unit": "°C"}
